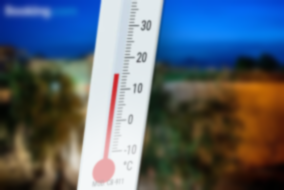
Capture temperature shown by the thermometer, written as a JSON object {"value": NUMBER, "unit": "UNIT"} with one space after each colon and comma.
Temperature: {"value": 15, "unit": "°C"}
